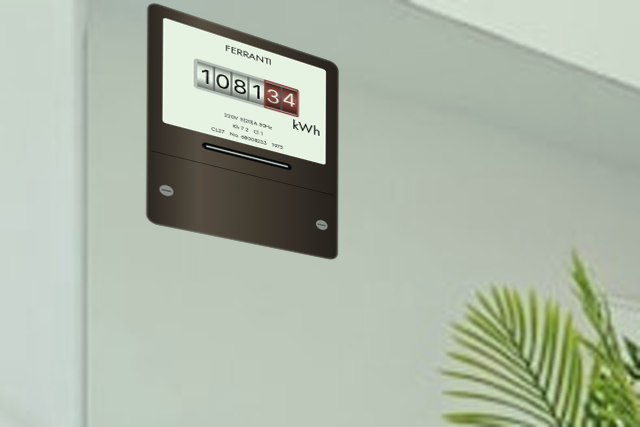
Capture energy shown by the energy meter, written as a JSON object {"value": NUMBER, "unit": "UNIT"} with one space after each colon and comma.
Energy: {"value": 1081.34, "unit": "kWh"}
